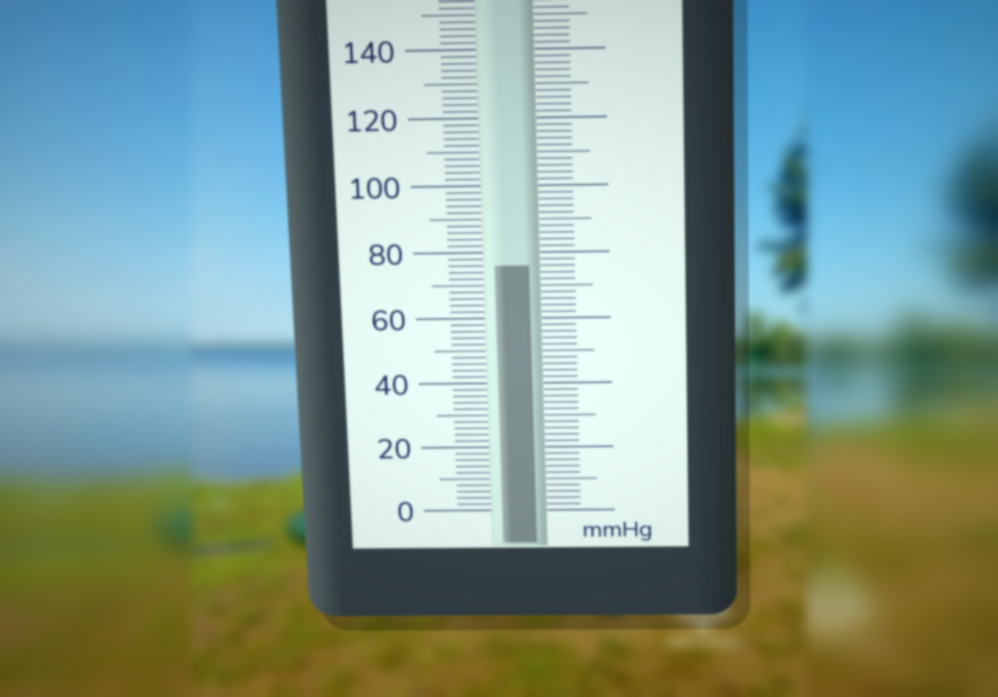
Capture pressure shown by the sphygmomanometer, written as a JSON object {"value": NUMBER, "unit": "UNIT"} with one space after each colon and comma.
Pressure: {"value": 76, "unit": "mmHg"}
